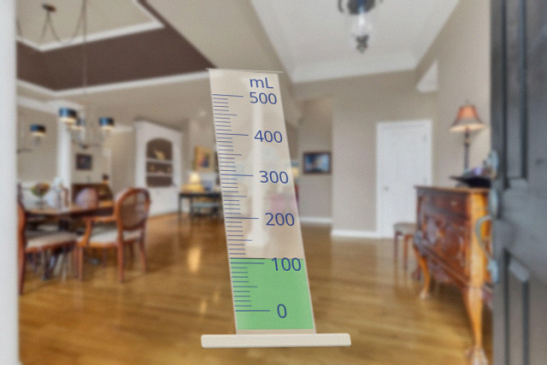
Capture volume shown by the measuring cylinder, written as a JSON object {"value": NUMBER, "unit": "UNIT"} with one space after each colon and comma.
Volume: {"value": 110, "unit": "mL"}
